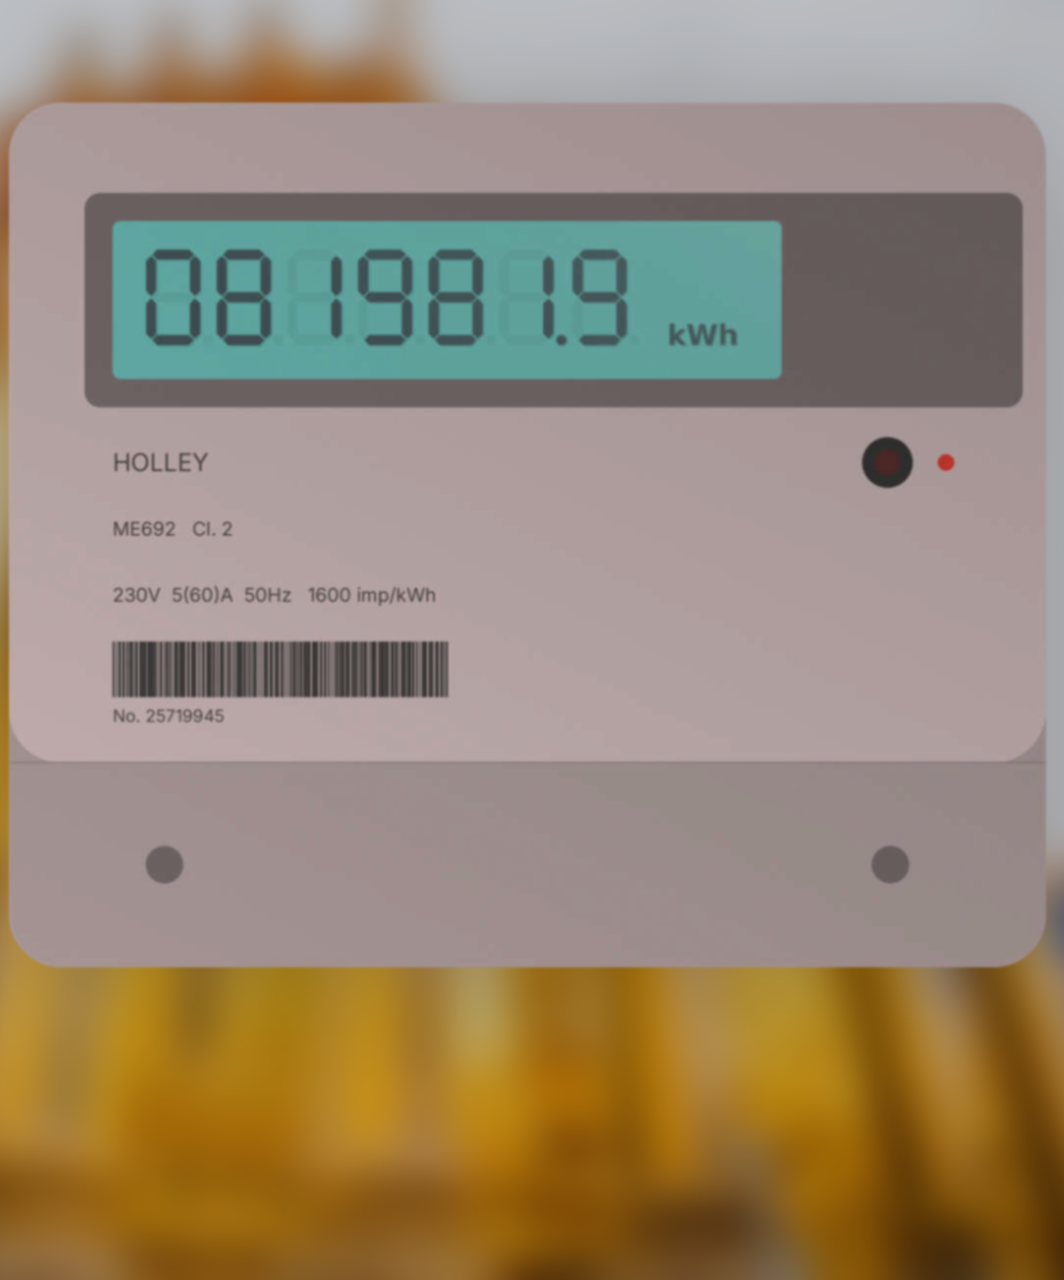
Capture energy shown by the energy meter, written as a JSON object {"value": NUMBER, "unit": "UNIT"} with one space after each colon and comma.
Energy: {"value": 81981.9, "unit": "kWh"}
